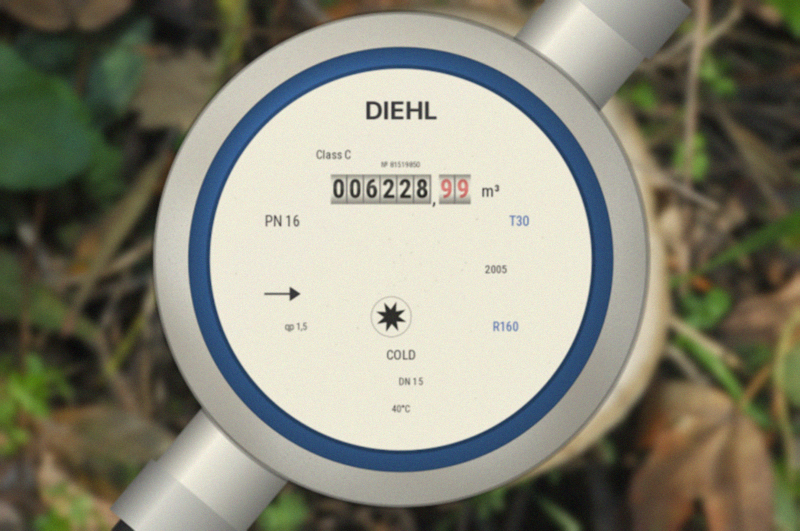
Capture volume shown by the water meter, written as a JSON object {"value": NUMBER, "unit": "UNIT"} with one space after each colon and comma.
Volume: {"value": 6228.99, "unit": "m³"}
